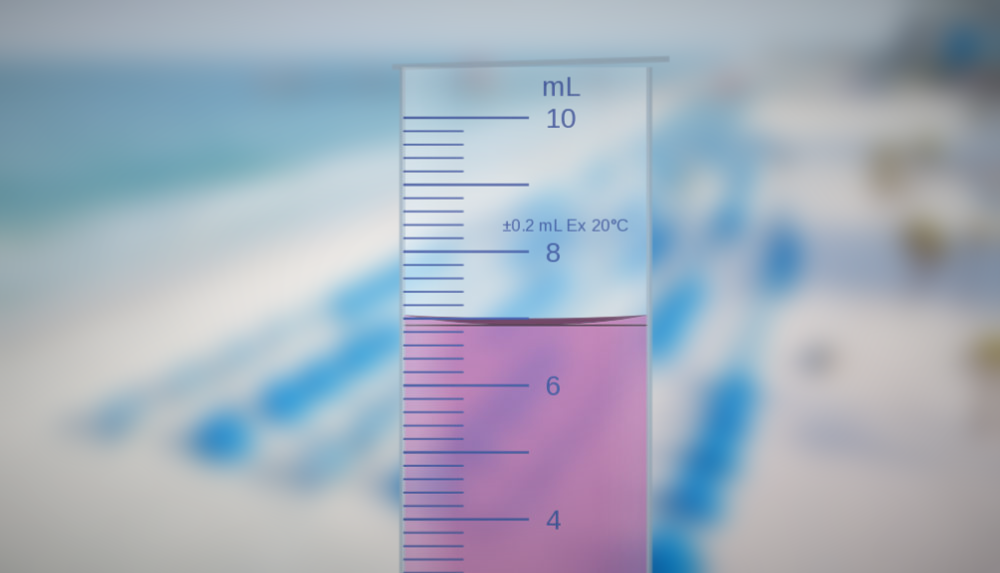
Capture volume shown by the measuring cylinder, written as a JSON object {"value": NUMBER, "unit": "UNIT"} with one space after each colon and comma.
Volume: {"value": 6.9, "unit": "mL"}
